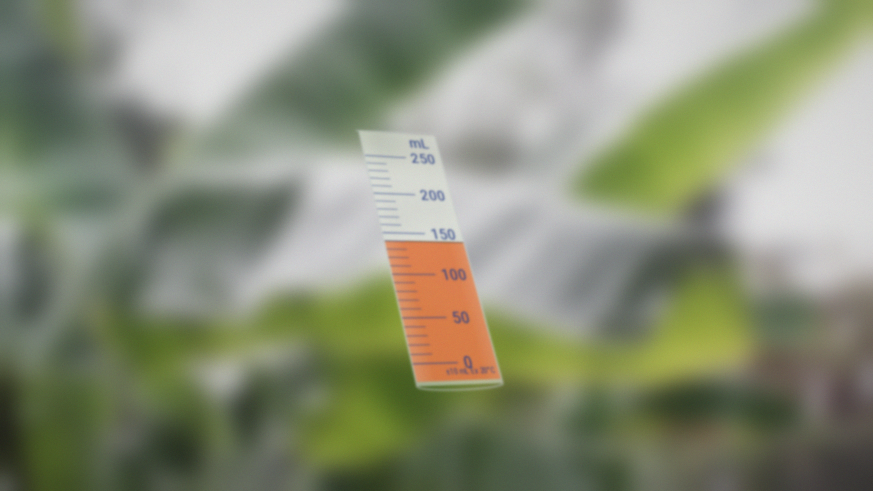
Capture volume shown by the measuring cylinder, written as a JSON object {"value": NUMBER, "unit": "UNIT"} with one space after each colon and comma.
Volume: {"value": 140, "unit": "mL"}
